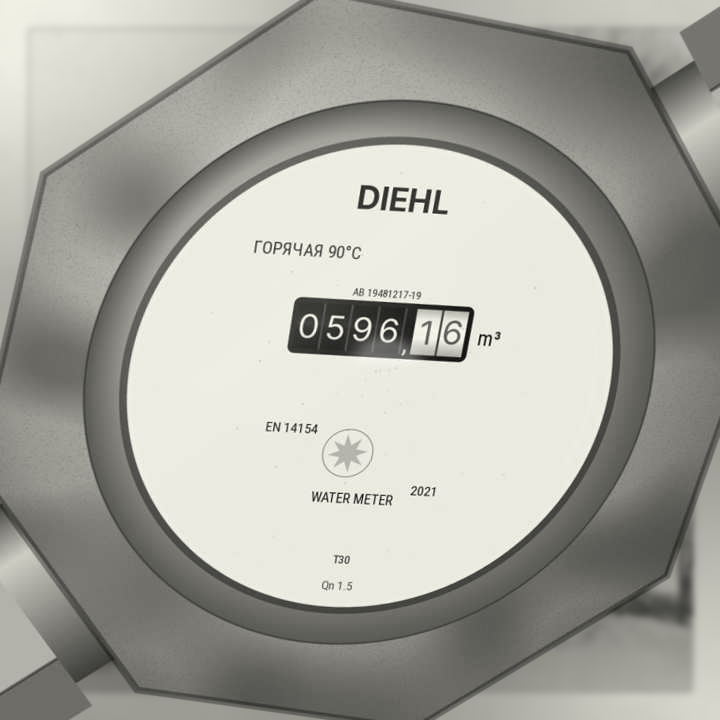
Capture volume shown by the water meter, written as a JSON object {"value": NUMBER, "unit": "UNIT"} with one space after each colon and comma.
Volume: {"value": 596.16, "unit": "m³"}
